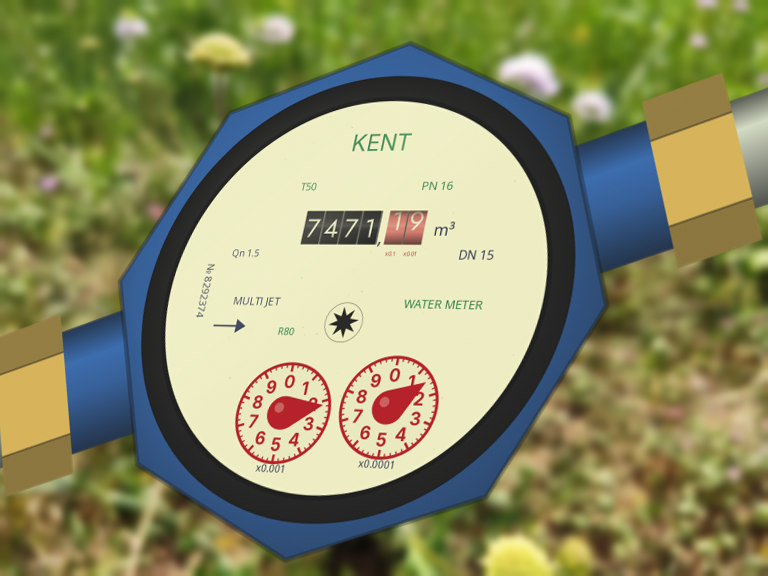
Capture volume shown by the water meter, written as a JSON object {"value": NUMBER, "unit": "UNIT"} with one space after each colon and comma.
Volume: {"value": 7471.1921, "unit": "m³"}
